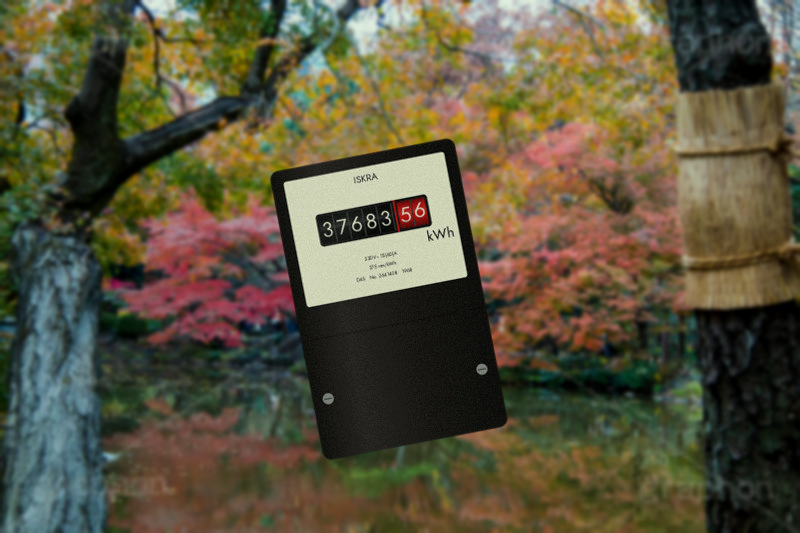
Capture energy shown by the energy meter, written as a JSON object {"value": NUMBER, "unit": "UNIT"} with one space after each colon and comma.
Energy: {"value": 37683.56, "unit": "kWh"}
